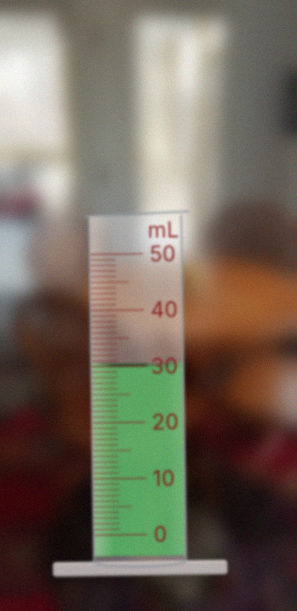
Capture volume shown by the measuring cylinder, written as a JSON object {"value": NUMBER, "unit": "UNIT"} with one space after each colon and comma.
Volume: {"value": 30, "unit": "mL"}
